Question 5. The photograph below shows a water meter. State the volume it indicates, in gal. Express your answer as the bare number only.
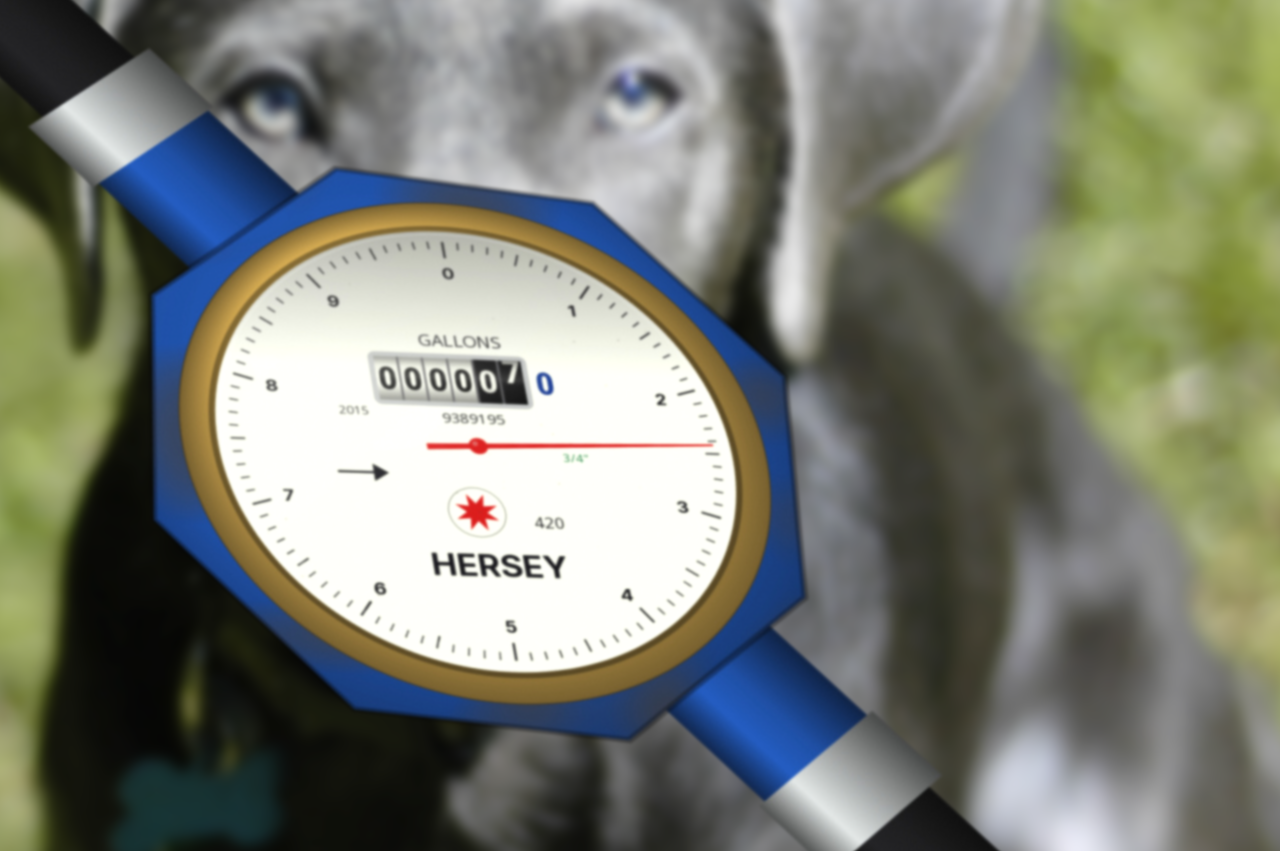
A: 72.4
